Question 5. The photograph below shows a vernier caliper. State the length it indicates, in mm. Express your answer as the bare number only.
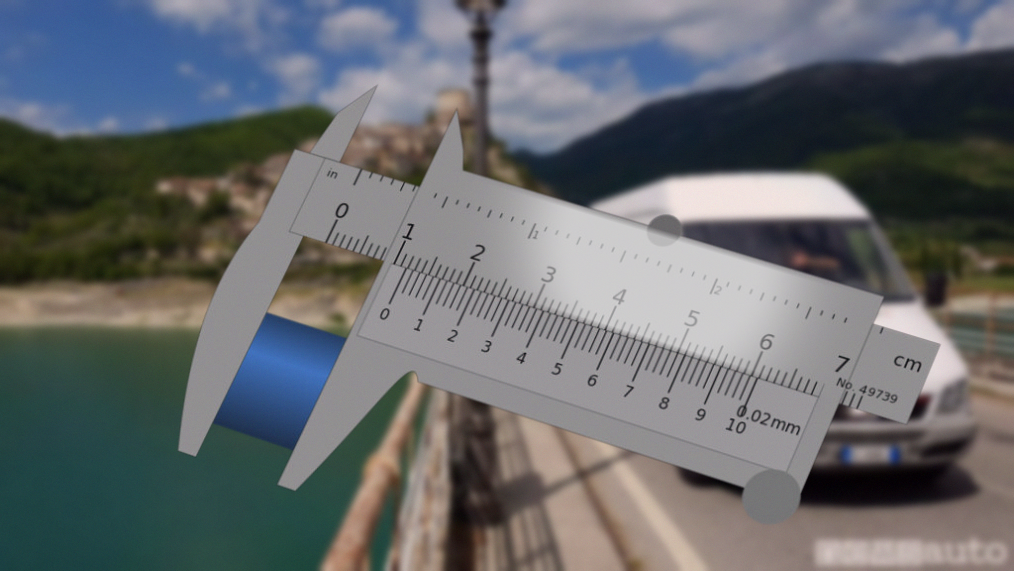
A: 11.8
